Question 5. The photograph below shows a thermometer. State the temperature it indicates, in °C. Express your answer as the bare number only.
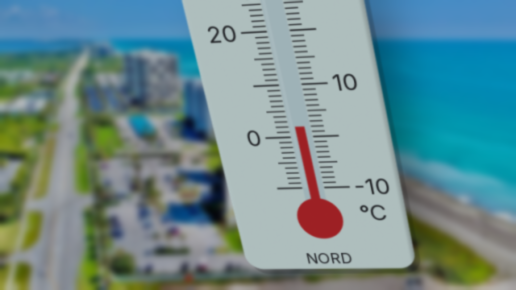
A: 2
